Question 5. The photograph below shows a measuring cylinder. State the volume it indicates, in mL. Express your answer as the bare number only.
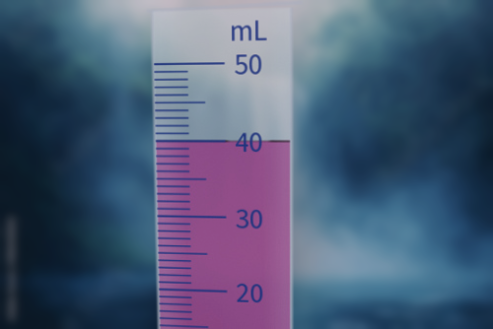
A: 40
